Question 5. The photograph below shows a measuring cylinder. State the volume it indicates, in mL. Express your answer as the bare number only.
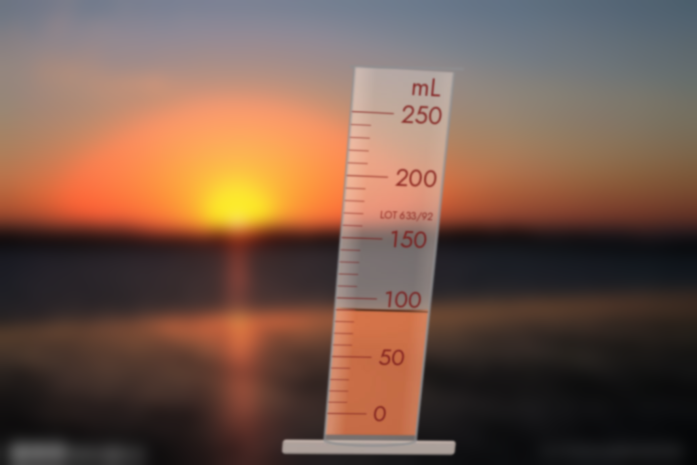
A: 90
